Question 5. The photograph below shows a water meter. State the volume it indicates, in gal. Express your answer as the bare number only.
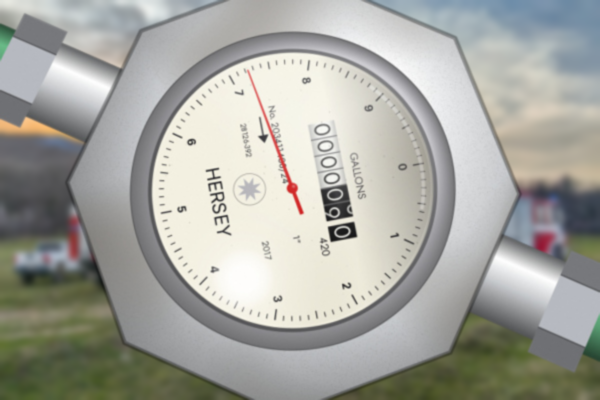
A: 87.2
